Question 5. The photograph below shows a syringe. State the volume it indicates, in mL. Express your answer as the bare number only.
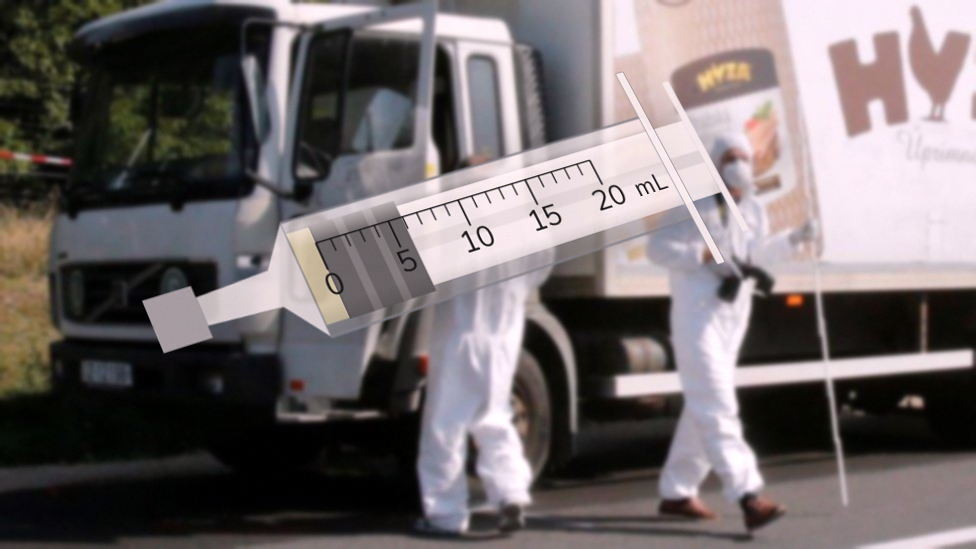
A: 0
